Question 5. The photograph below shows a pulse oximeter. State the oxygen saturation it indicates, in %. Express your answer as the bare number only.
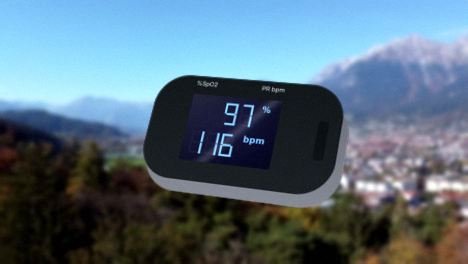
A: 97
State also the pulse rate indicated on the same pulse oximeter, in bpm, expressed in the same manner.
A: 116
